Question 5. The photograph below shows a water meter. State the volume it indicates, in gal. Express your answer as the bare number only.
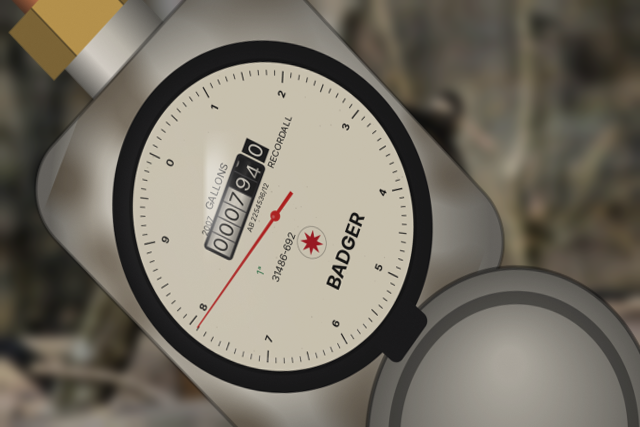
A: 7937.9
